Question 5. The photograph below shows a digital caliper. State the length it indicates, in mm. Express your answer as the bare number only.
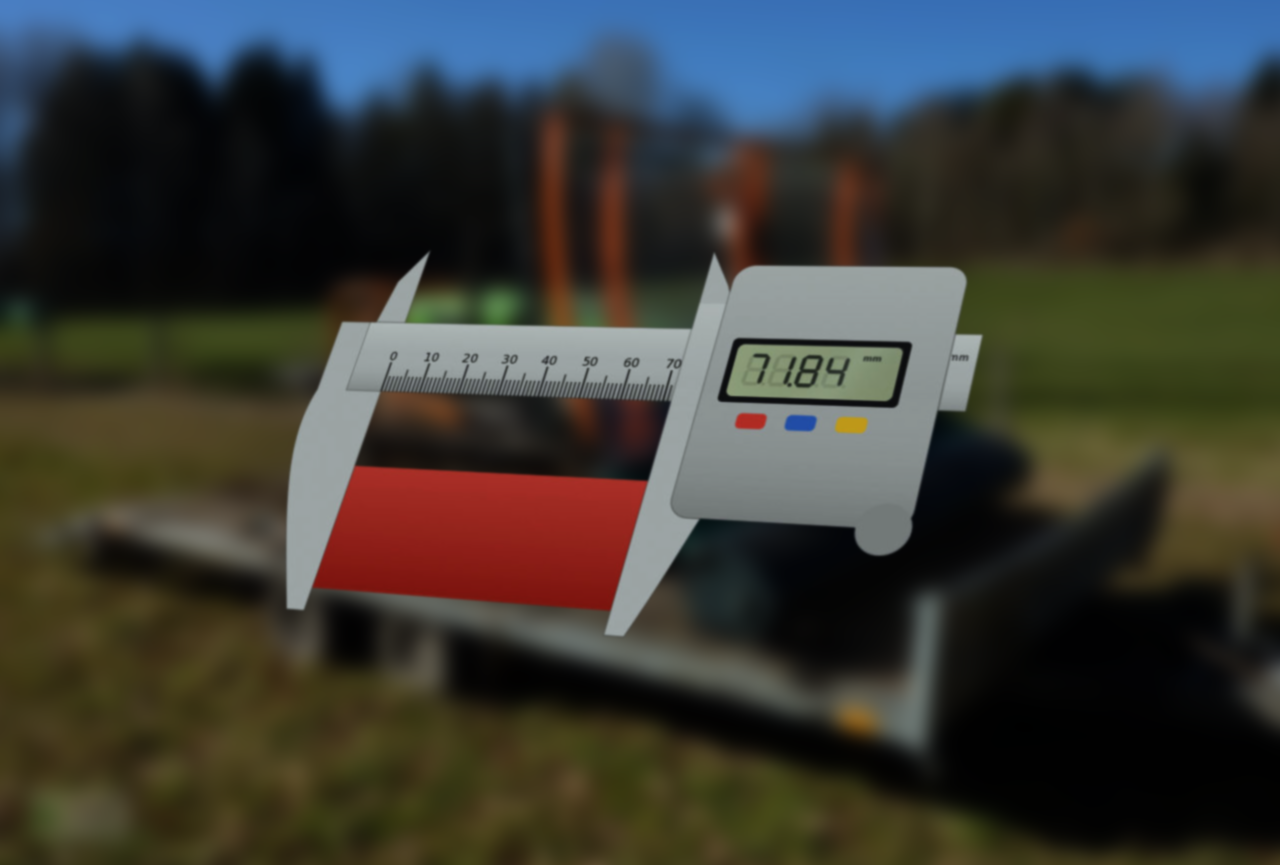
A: 71.84
